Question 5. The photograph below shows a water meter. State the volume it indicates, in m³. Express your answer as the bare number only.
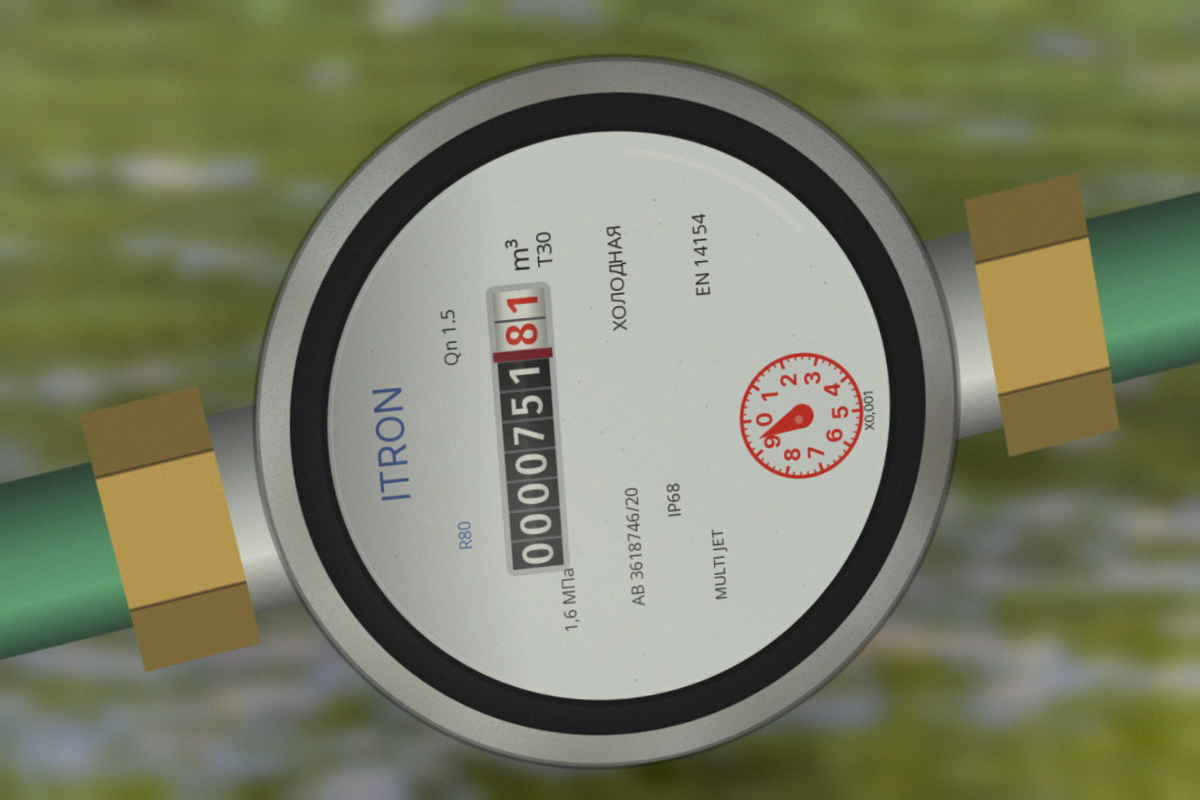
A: 751.809
